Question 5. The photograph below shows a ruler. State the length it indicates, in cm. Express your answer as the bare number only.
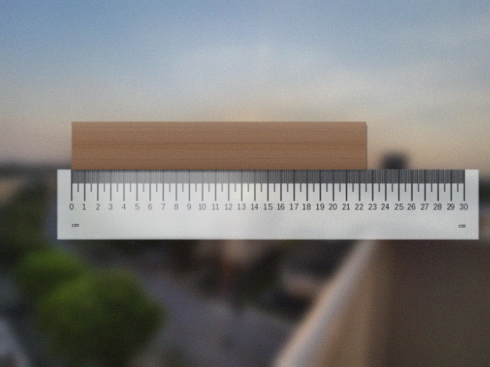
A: 22.5
